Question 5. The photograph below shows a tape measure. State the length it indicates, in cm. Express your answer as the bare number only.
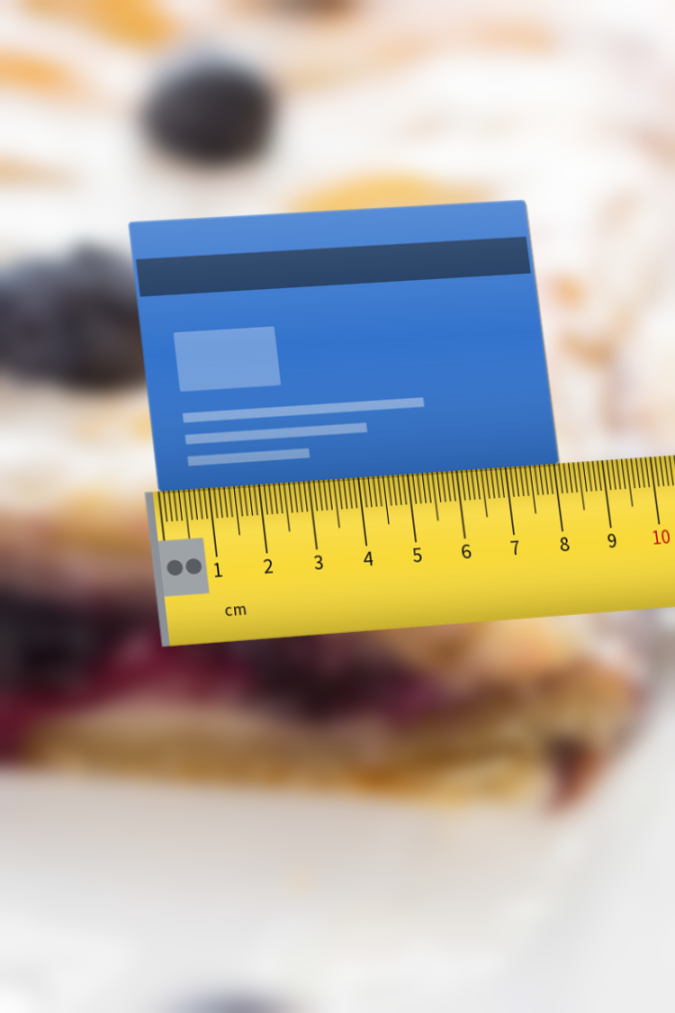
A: 8.1
